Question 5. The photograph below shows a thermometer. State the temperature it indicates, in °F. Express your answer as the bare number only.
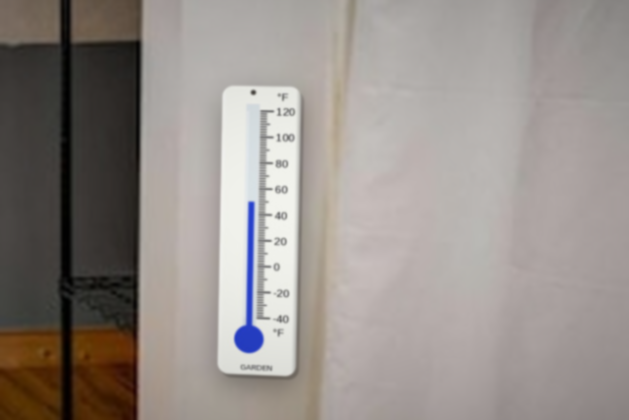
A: 50
